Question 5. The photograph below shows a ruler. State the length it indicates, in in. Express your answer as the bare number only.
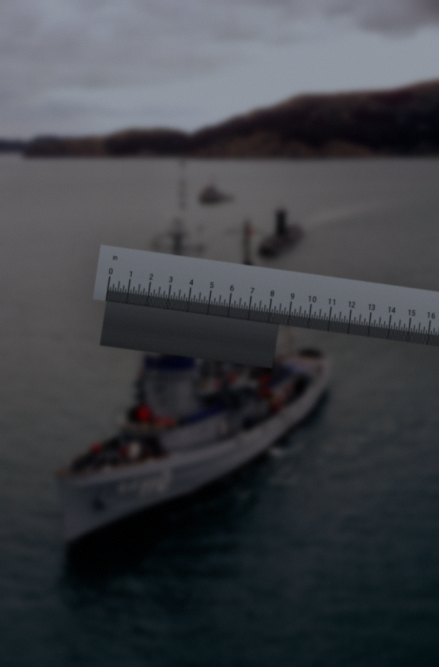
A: 8.5
